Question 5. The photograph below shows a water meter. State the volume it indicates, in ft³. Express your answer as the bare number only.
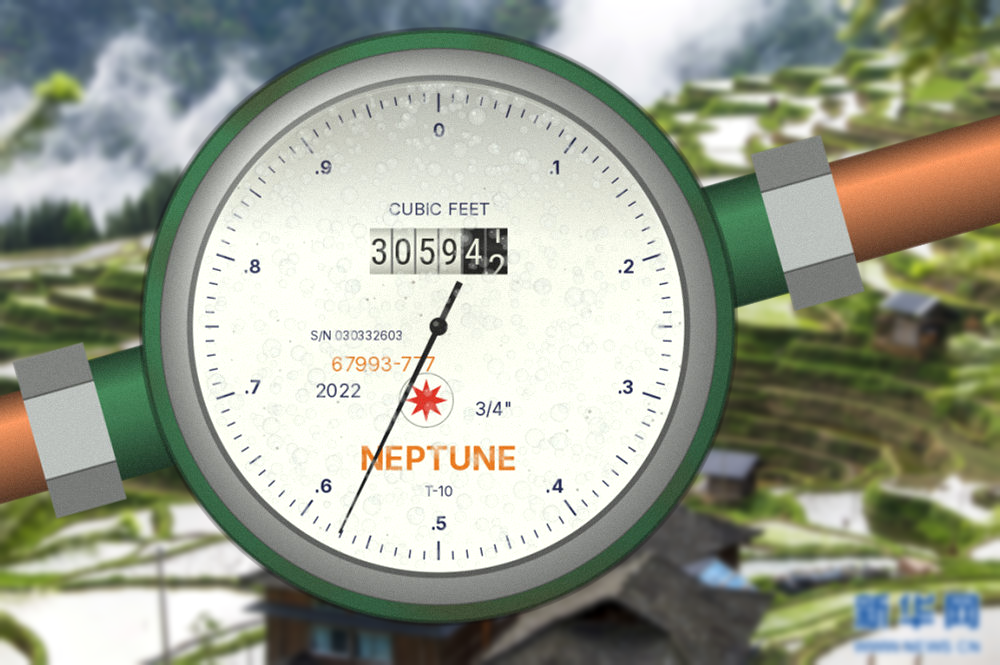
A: 305941.57
